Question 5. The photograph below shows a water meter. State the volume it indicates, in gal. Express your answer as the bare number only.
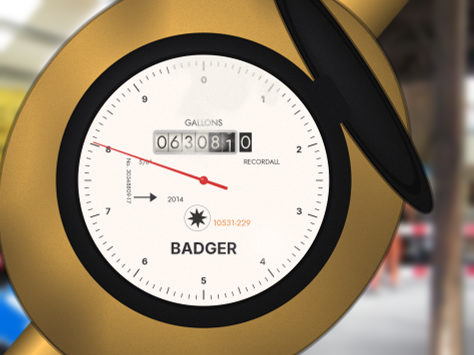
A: 630808.0
